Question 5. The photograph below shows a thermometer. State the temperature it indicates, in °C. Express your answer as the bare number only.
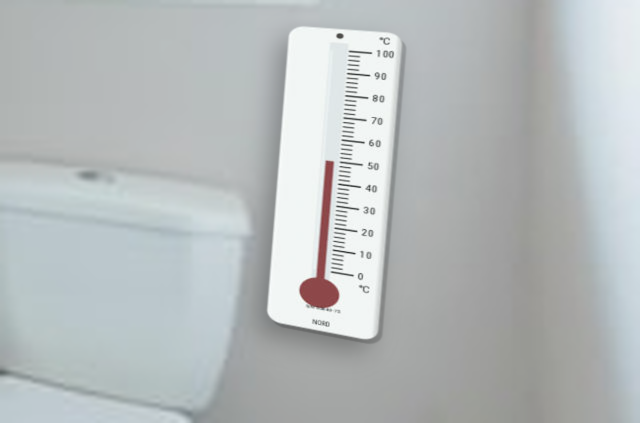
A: 50
